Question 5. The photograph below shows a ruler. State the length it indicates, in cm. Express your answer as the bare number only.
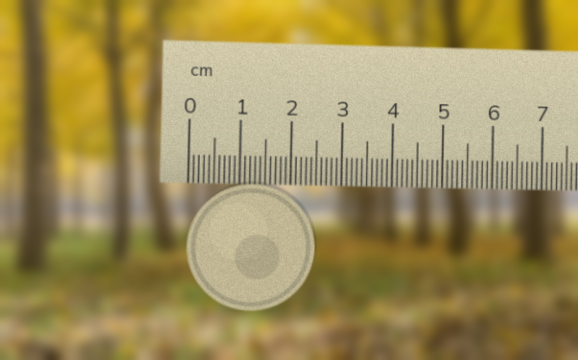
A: 2.5
